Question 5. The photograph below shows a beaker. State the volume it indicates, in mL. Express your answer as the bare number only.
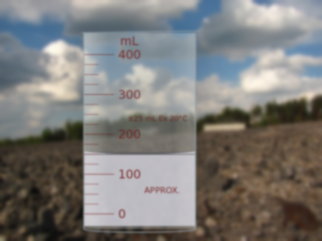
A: 150
